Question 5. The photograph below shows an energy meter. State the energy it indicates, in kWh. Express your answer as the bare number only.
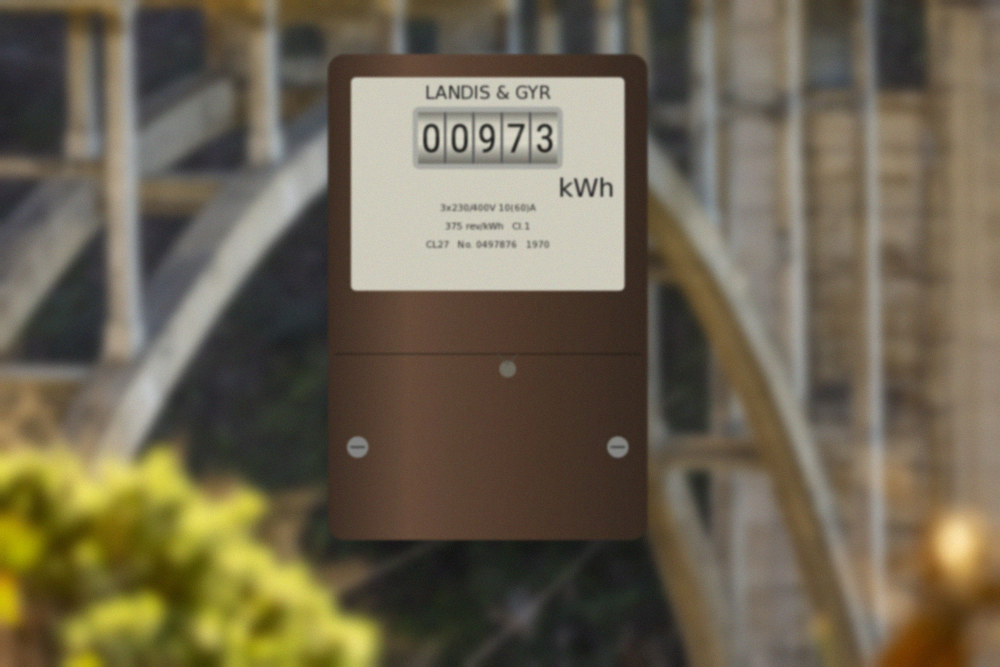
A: 973
